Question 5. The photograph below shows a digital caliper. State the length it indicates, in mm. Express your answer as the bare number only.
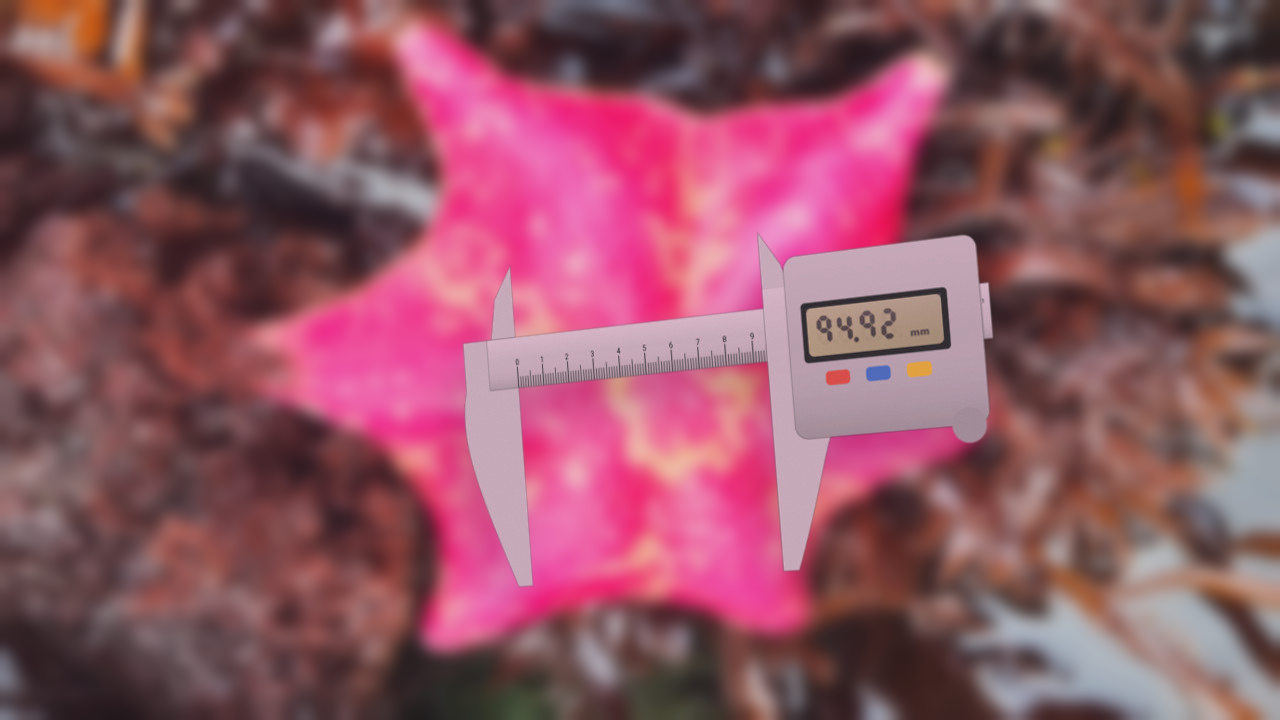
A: 94.92
